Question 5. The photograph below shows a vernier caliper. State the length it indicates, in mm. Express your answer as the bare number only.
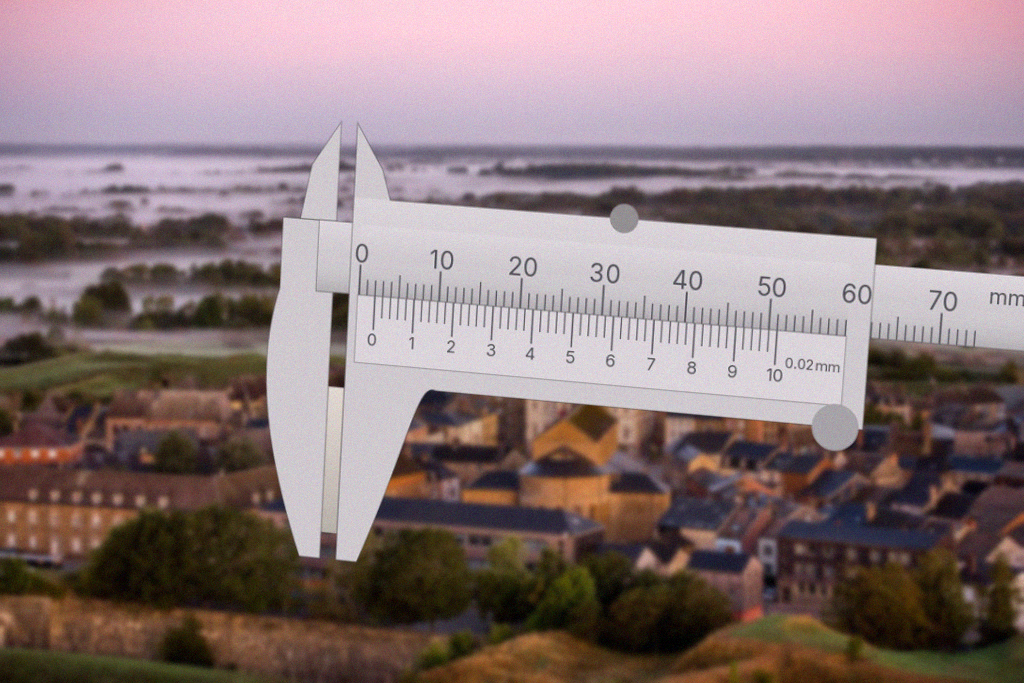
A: 2.0
